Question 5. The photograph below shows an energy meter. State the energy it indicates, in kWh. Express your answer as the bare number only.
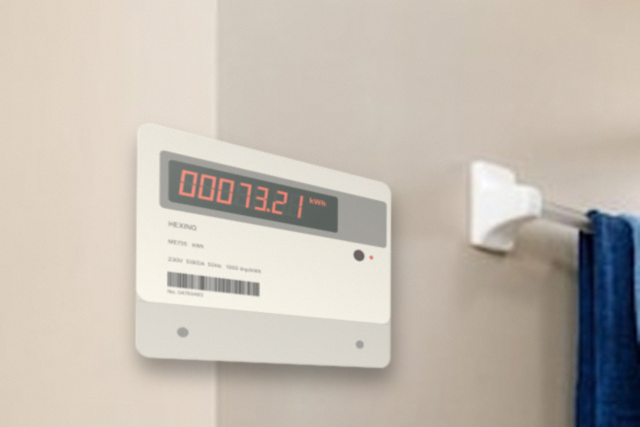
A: 73.21
